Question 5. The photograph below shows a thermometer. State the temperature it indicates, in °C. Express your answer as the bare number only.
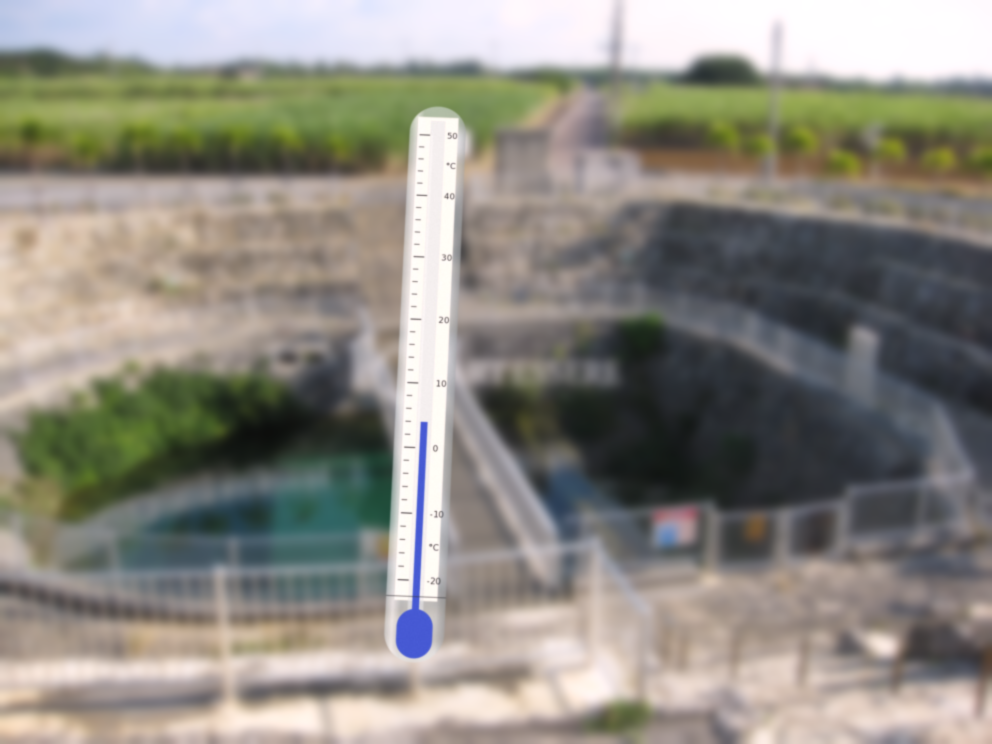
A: 4
